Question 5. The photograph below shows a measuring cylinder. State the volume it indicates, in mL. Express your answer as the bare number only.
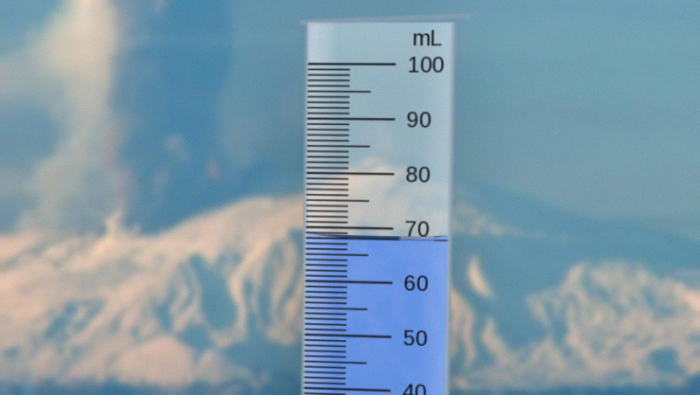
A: 68
